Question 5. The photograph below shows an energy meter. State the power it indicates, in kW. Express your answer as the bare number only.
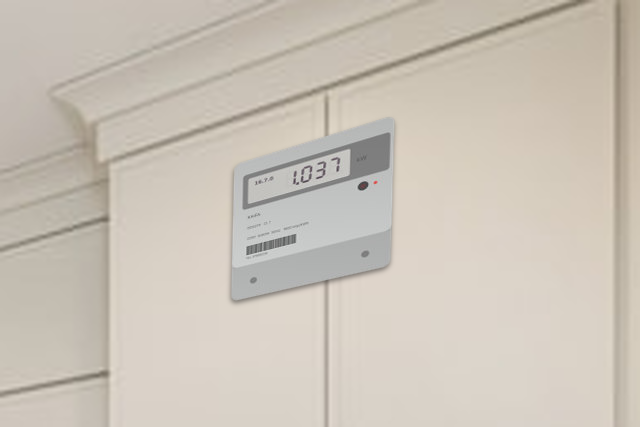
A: 1.037
